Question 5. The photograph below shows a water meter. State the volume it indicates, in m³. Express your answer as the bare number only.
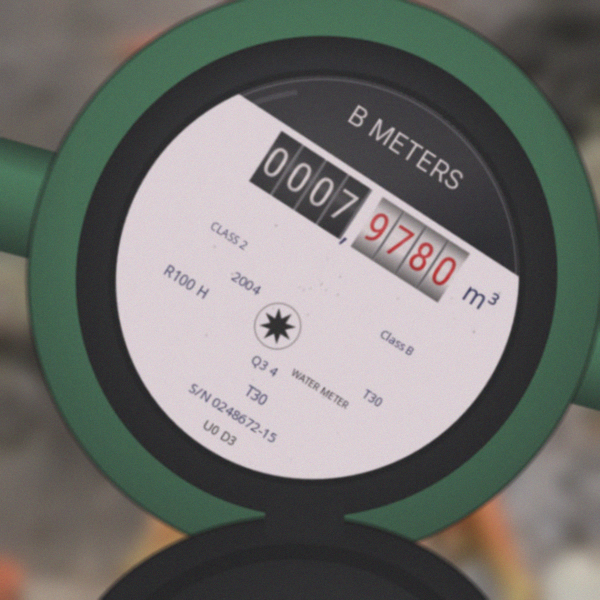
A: 7.9780
